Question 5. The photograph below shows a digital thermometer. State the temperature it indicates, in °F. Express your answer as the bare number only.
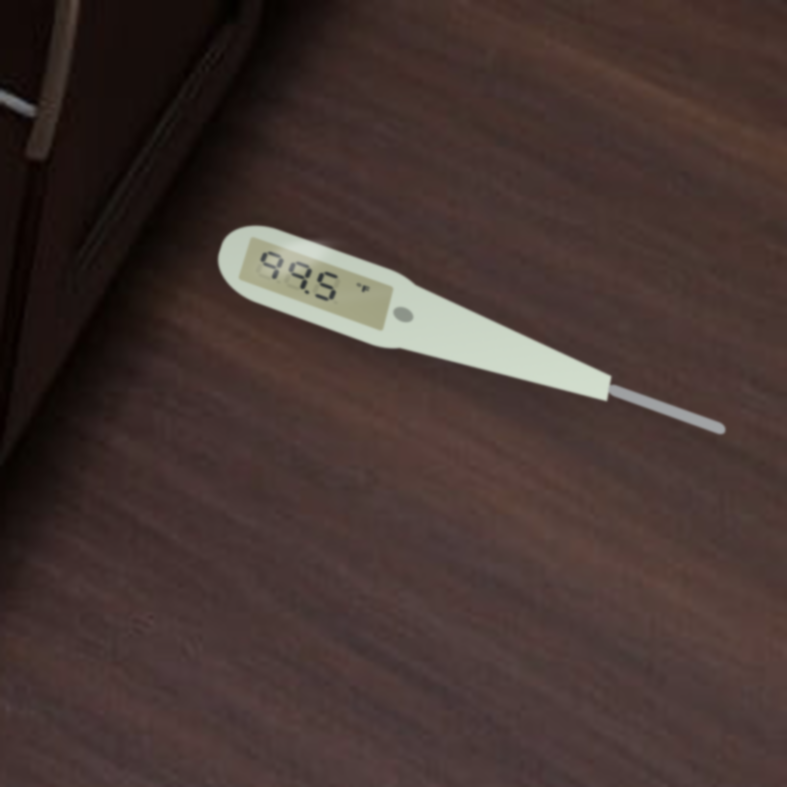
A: 99.5
